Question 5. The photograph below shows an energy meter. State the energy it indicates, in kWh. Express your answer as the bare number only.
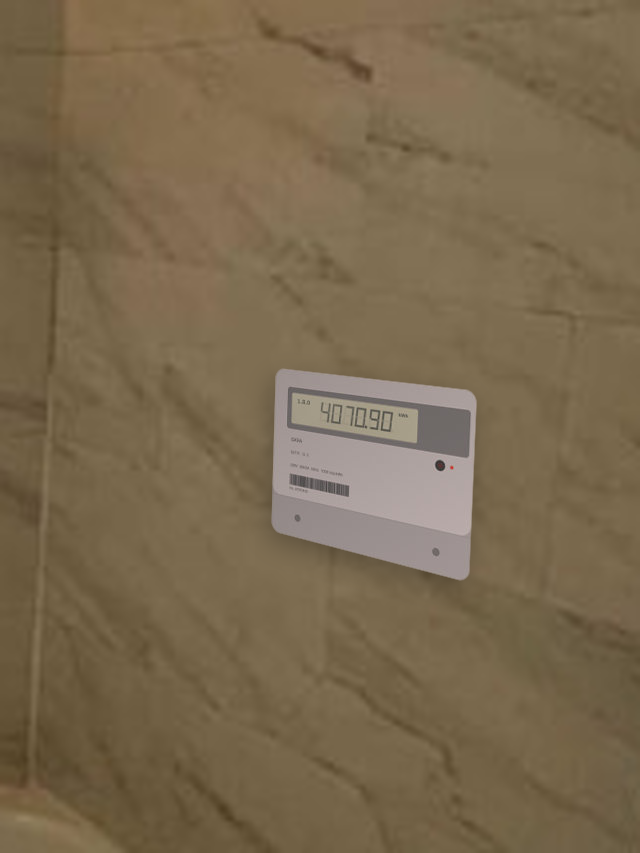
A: 4070.90
